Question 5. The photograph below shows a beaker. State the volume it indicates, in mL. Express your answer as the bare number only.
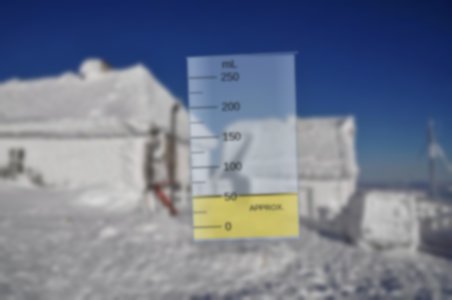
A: 50
